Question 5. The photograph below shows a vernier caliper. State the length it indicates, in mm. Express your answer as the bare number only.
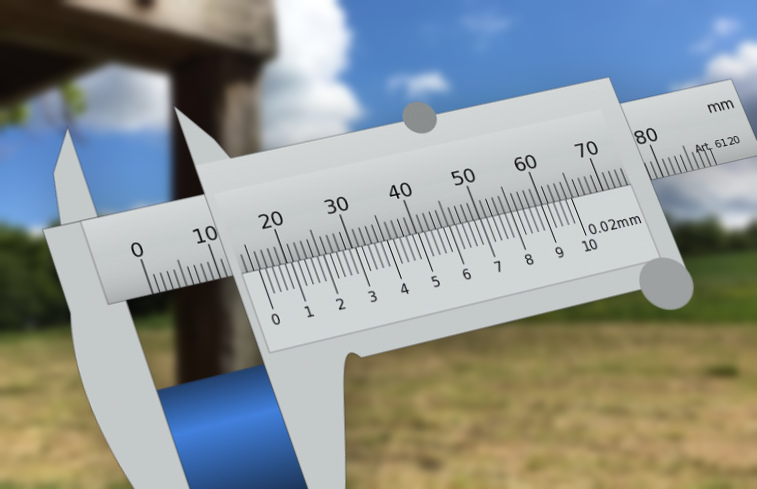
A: 15.8
